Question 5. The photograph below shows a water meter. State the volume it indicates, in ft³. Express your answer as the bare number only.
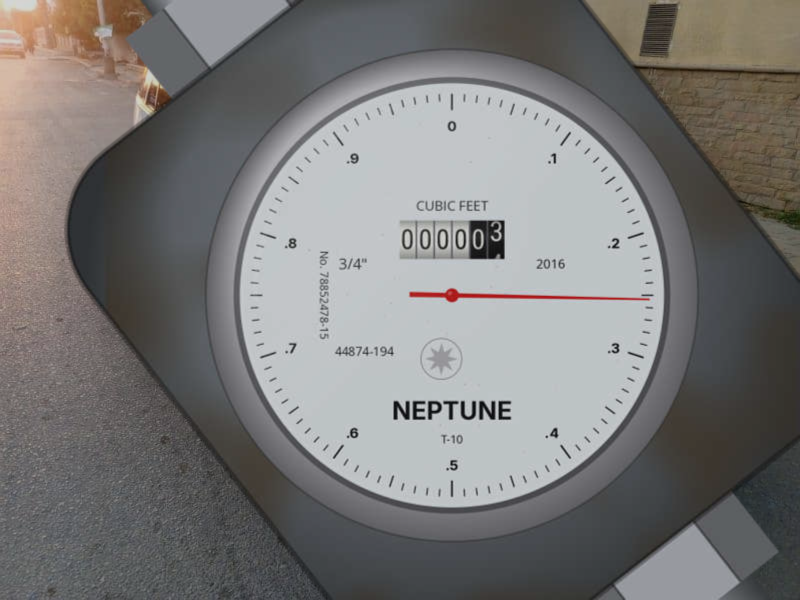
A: 3.25
